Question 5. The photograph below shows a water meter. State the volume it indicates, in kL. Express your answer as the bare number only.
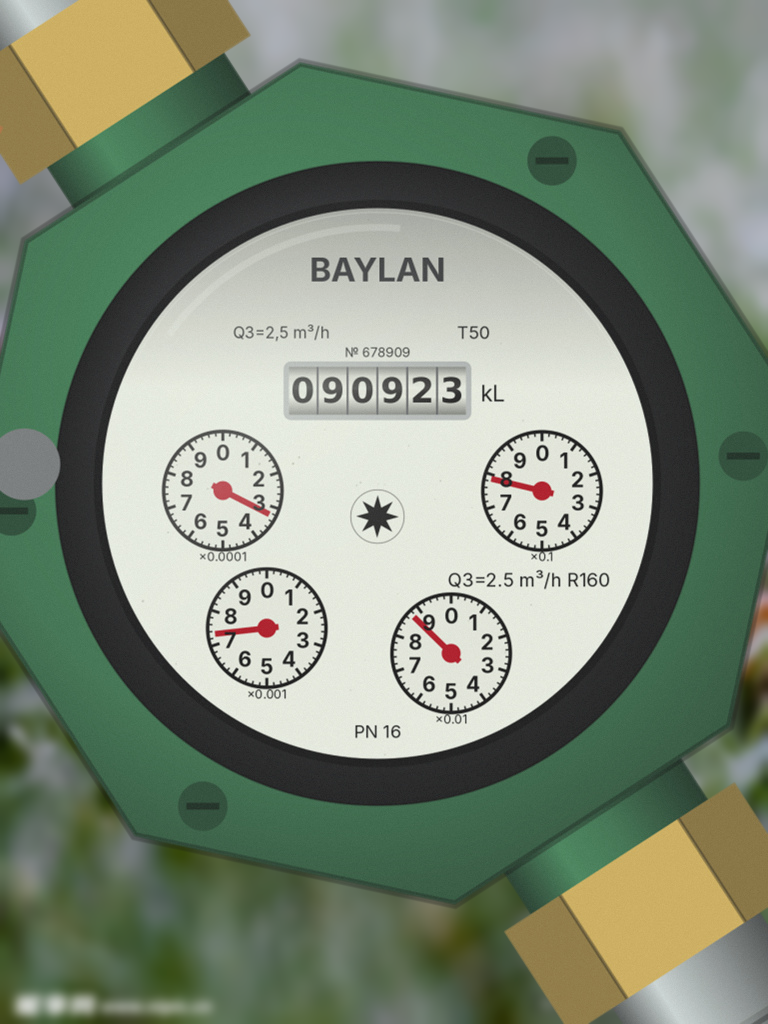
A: 90923.7873
